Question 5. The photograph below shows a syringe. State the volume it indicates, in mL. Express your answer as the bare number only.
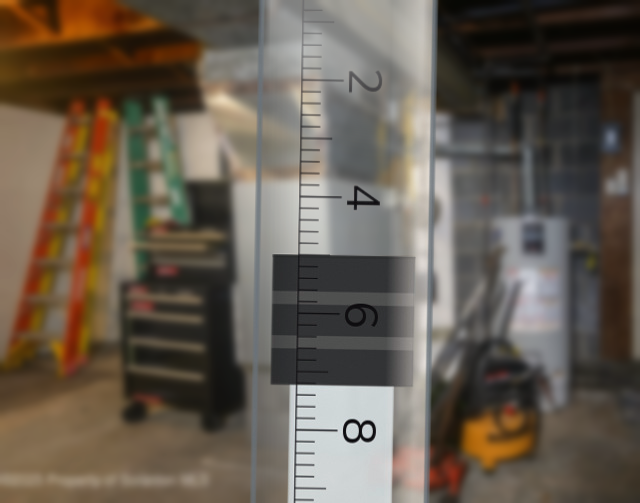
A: 5
